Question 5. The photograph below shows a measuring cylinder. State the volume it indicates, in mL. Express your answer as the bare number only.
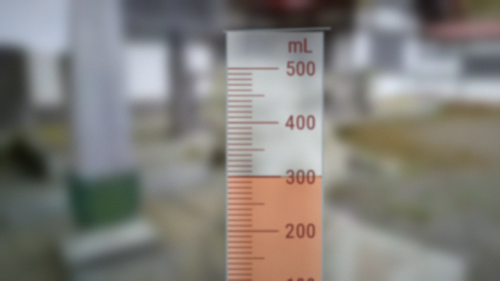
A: 300
